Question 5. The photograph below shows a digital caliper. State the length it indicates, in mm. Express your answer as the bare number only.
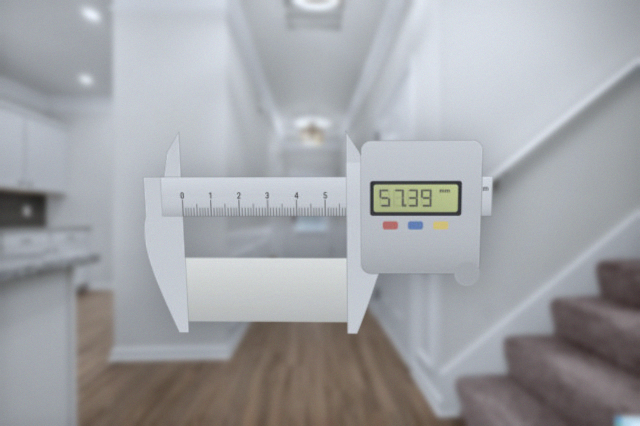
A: 57.39
